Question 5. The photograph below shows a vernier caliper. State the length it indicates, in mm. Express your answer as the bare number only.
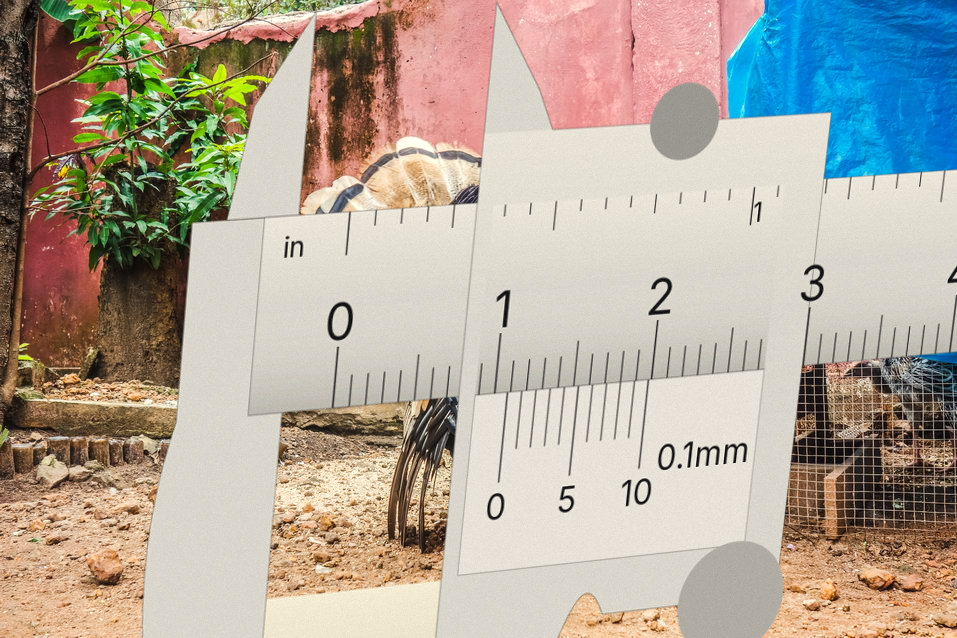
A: 10.8
